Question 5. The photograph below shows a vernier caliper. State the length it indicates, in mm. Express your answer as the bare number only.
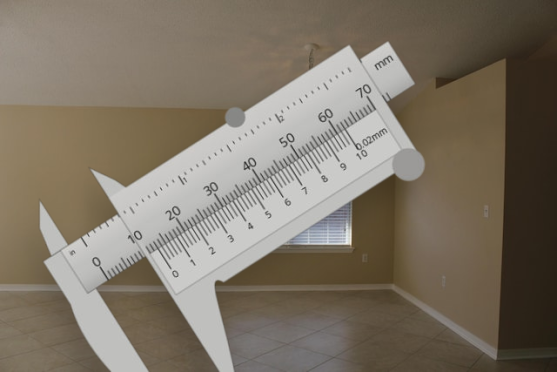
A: 13.0
